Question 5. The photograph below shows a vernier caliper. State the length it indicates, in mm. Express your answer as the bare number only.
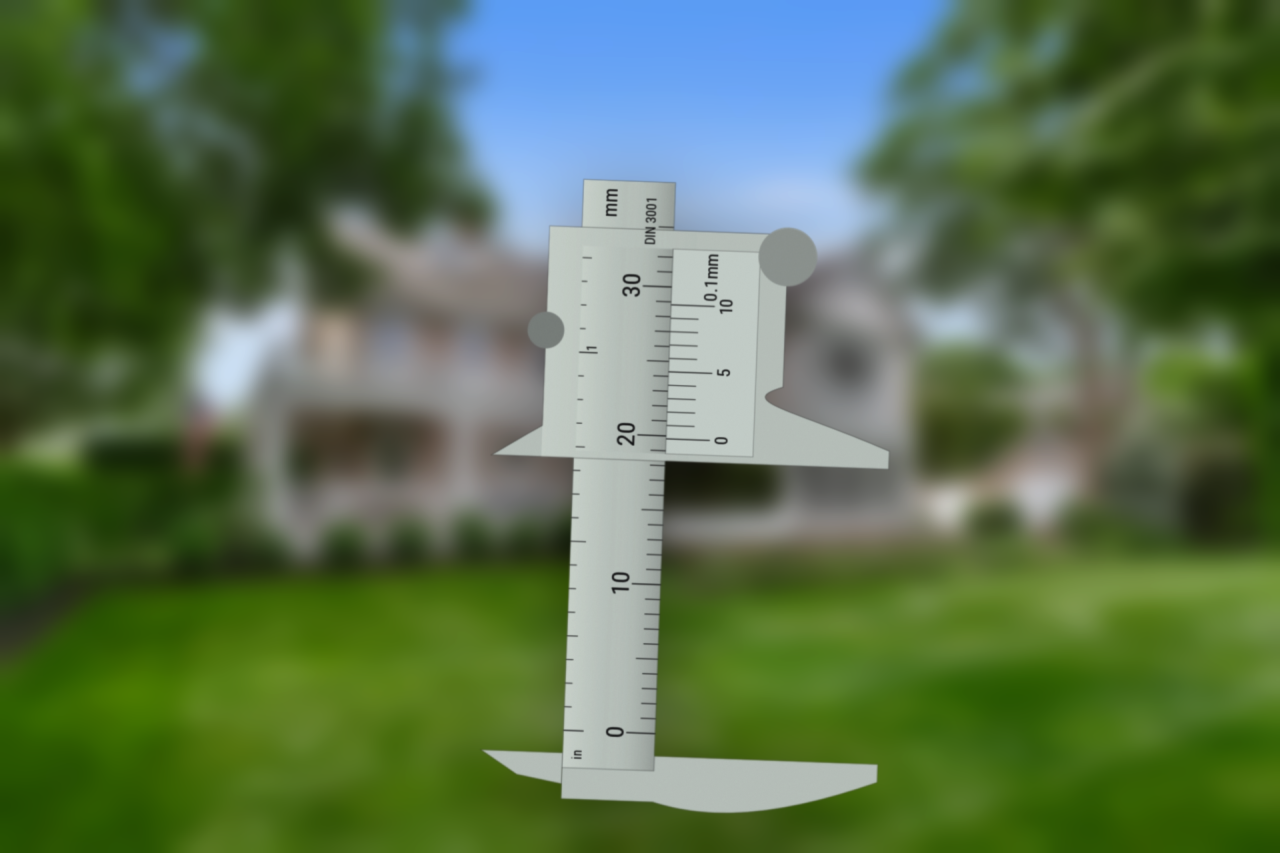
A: 19.8
